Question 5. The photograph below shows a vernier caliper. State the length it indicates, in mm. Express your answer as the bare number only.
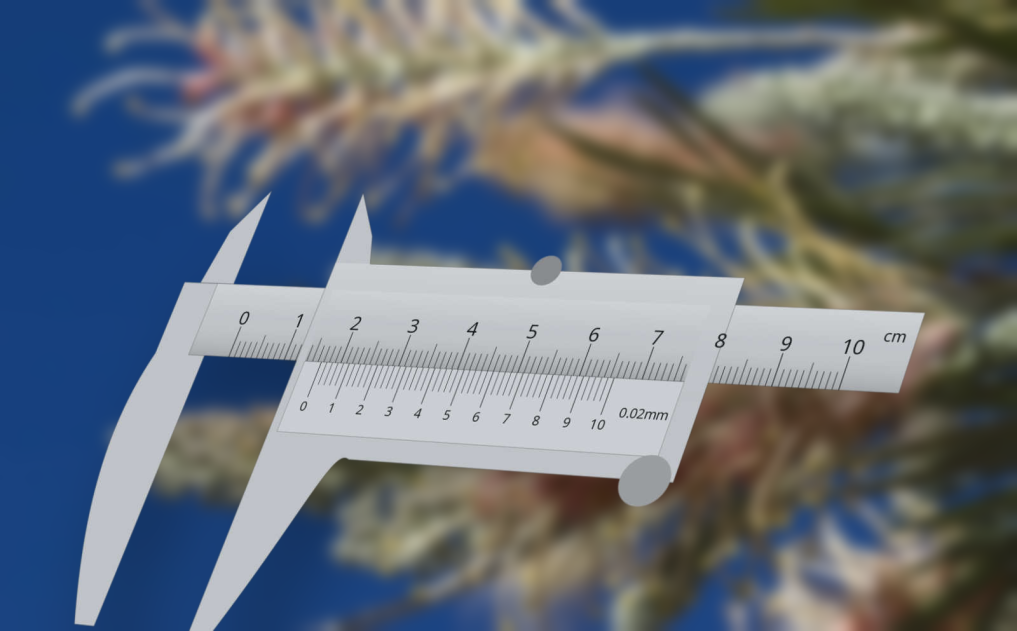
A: 16.6
